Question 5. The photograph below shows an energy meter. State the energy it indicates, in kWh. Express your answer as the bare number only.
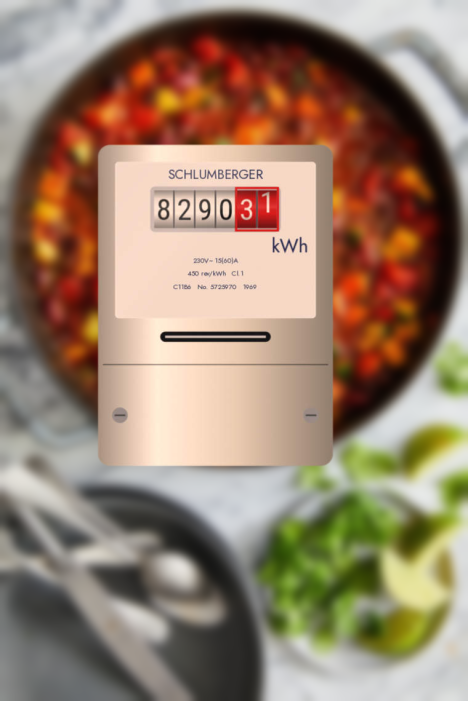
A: 8290.31
